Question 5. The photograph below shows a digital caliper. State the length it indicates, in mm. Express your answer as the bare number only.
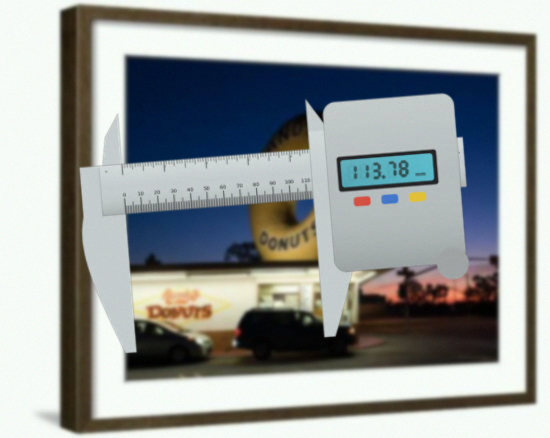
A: 113.78
